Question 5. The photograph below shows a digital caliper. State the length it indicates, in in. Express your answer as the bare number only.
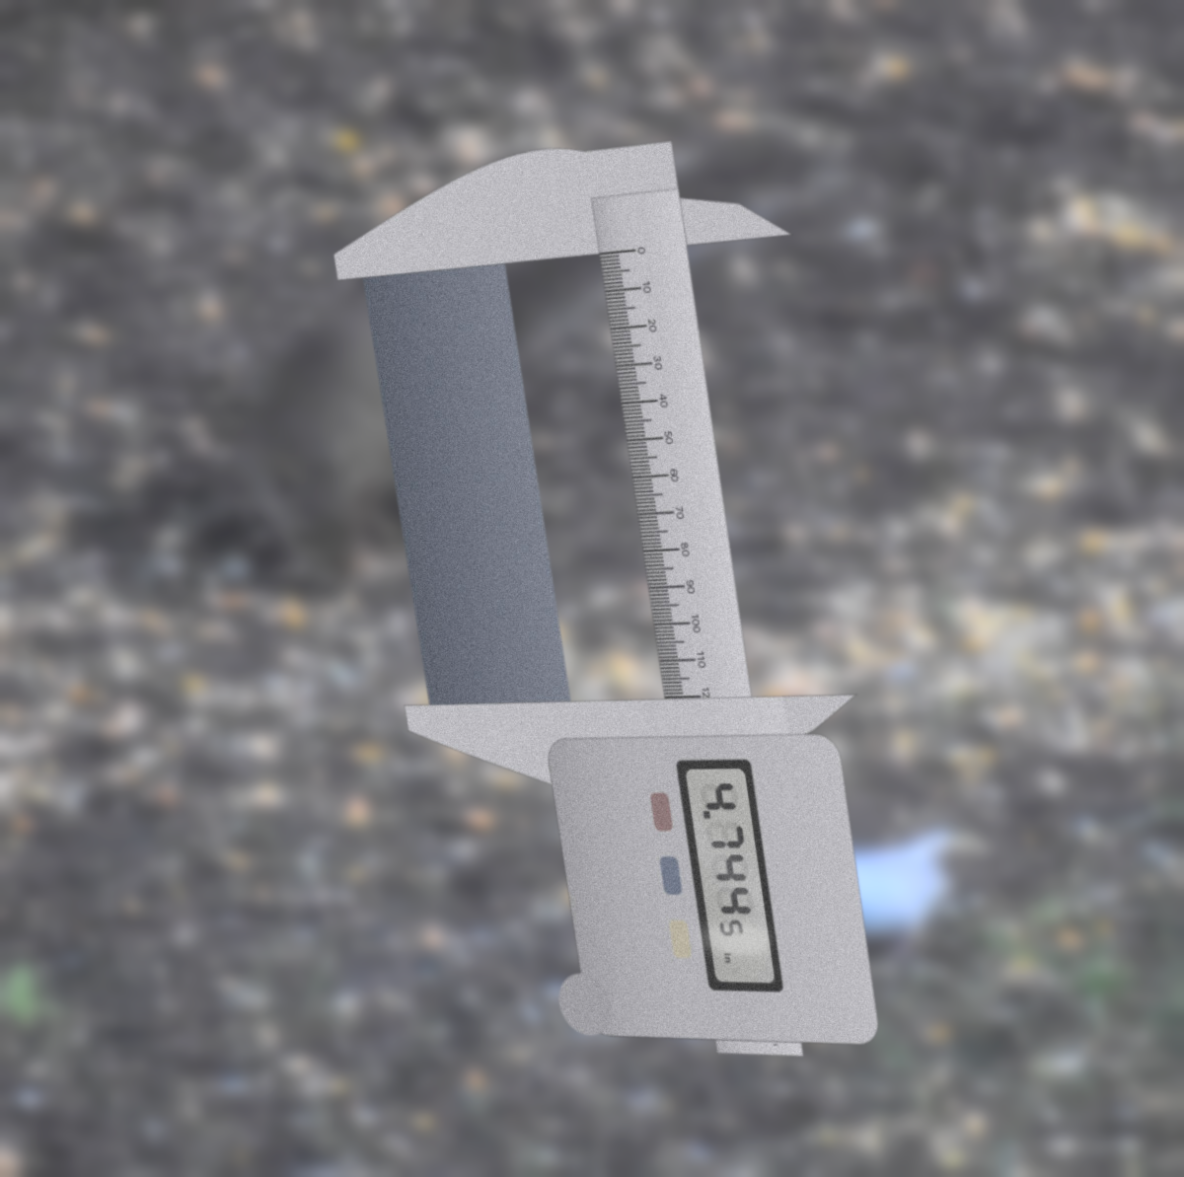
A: 4.7445
